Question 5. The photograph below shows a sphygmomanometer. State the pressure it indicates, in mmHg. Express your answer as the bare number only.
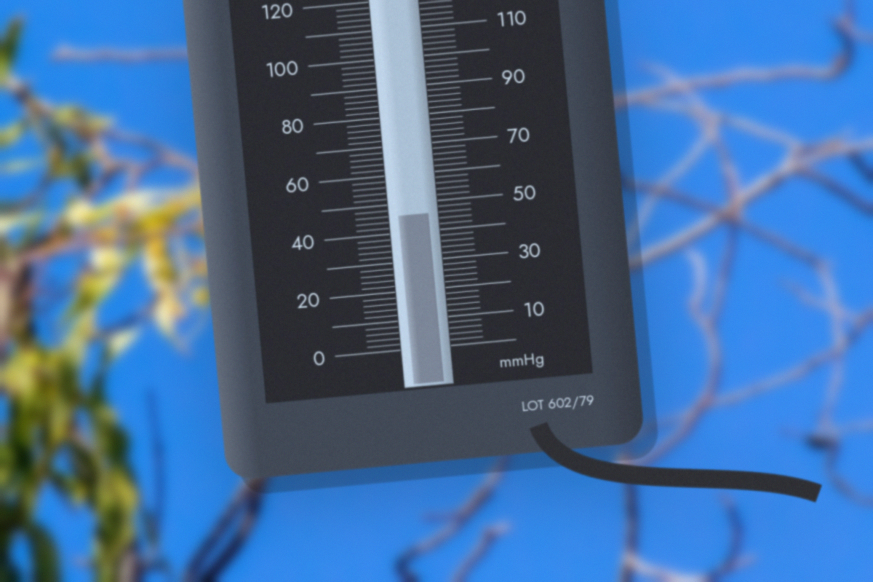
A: 46
